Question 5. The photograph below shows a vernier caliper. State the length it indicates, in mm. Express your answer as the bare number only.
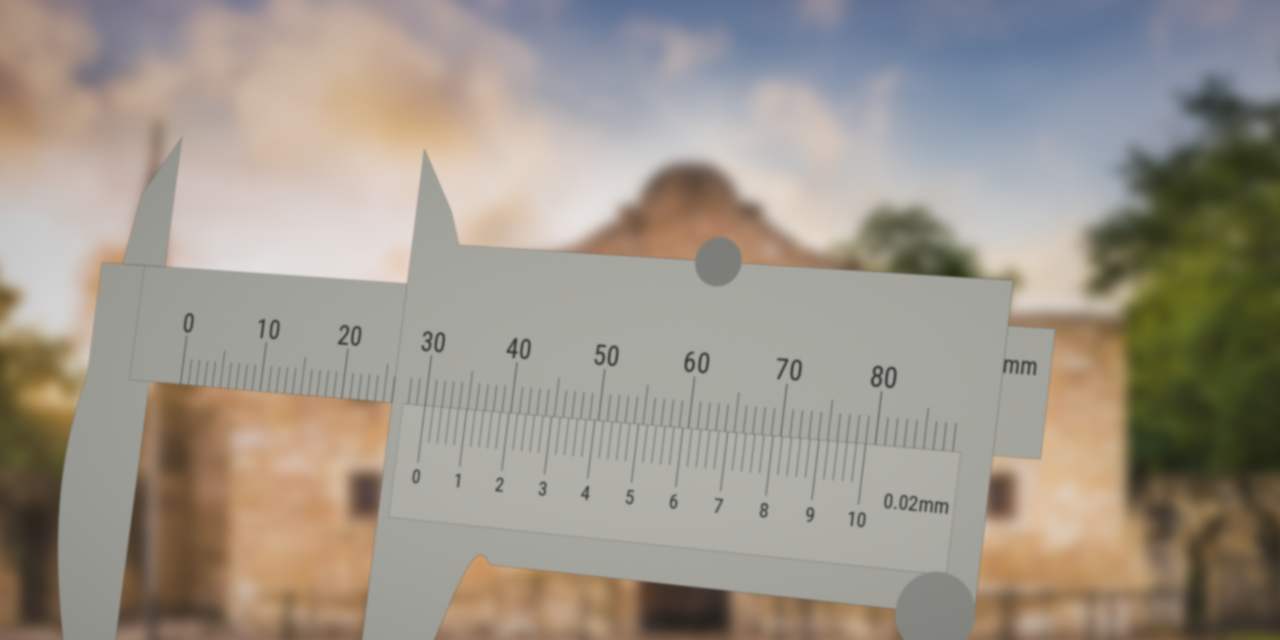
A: 30.0
